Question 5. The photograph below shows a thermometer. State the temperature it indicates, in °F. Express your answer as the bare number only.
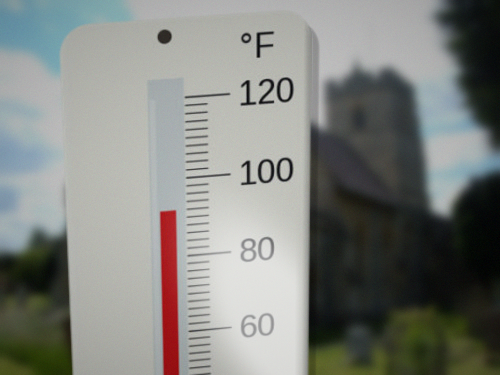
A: 92
